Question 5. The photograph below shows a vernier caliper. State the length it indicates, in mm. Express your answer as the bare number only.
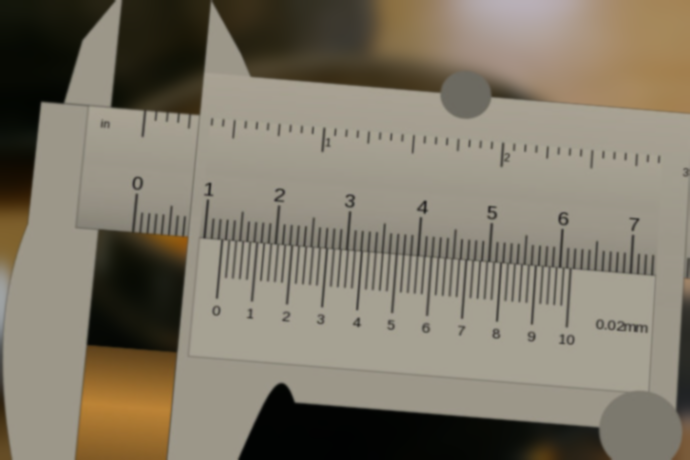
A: 12.5
